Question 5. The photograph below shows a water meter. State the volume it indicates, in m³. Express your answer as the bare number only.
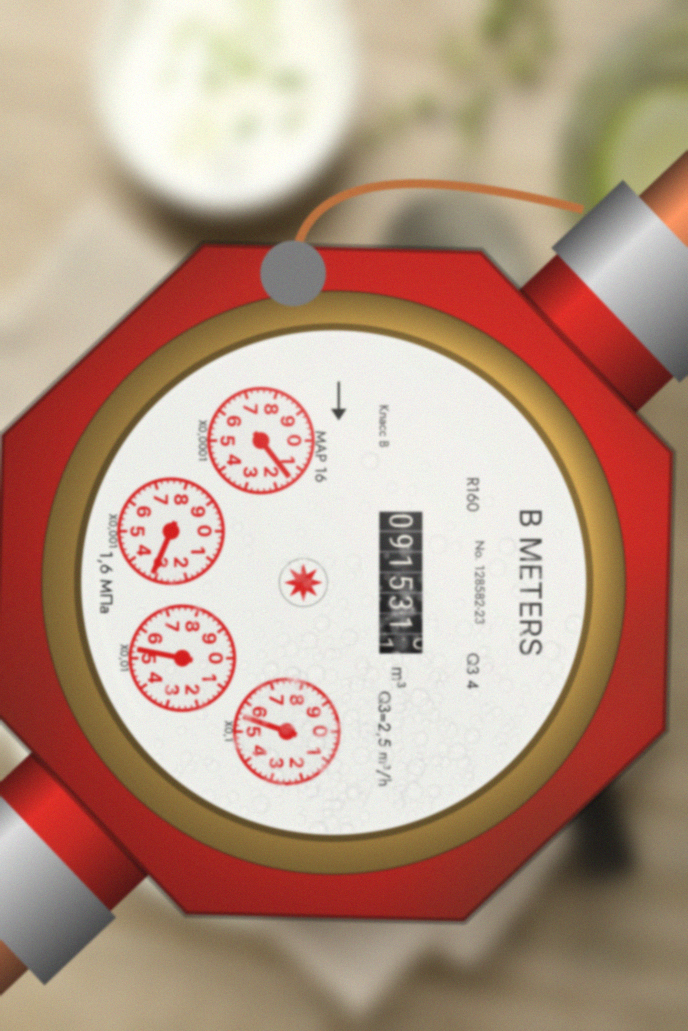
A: 915310.5531
